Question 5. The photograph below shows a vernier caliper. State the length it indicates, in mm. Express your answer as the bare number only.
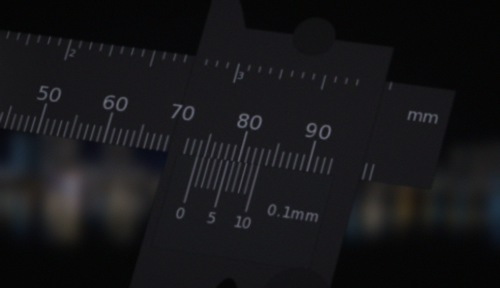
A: 74.0
